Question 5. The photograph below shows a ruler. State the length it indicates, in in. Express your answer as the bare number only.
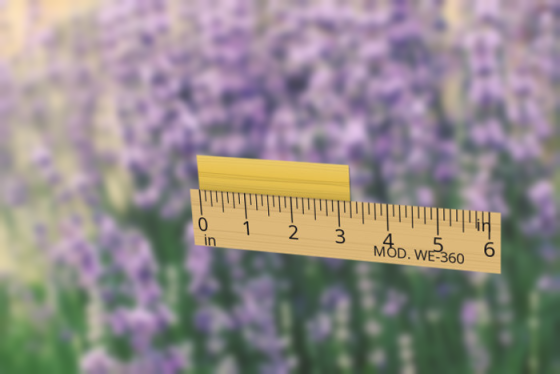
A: 3.25
